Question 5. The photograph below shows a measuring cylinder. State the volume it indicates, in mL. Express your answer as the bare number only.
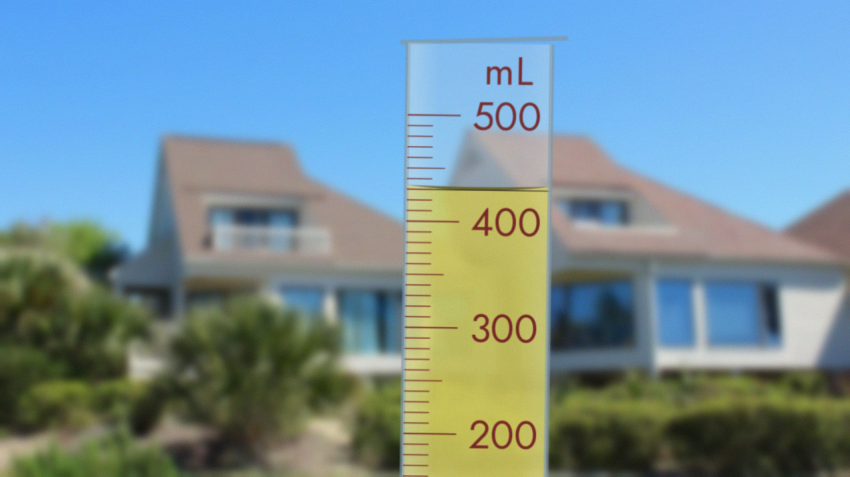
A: 430
